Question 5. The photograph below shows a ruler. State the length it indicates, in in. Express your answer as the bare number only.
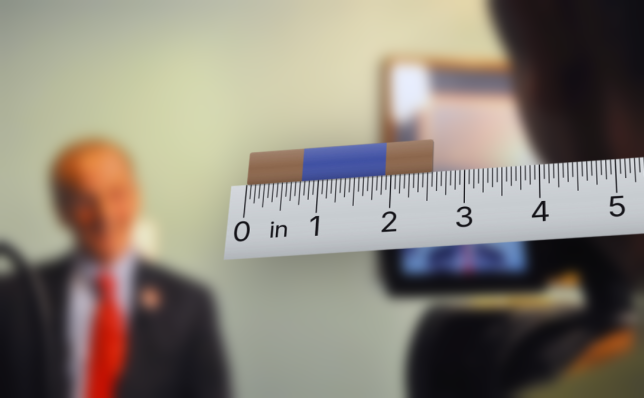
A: 2.5625
